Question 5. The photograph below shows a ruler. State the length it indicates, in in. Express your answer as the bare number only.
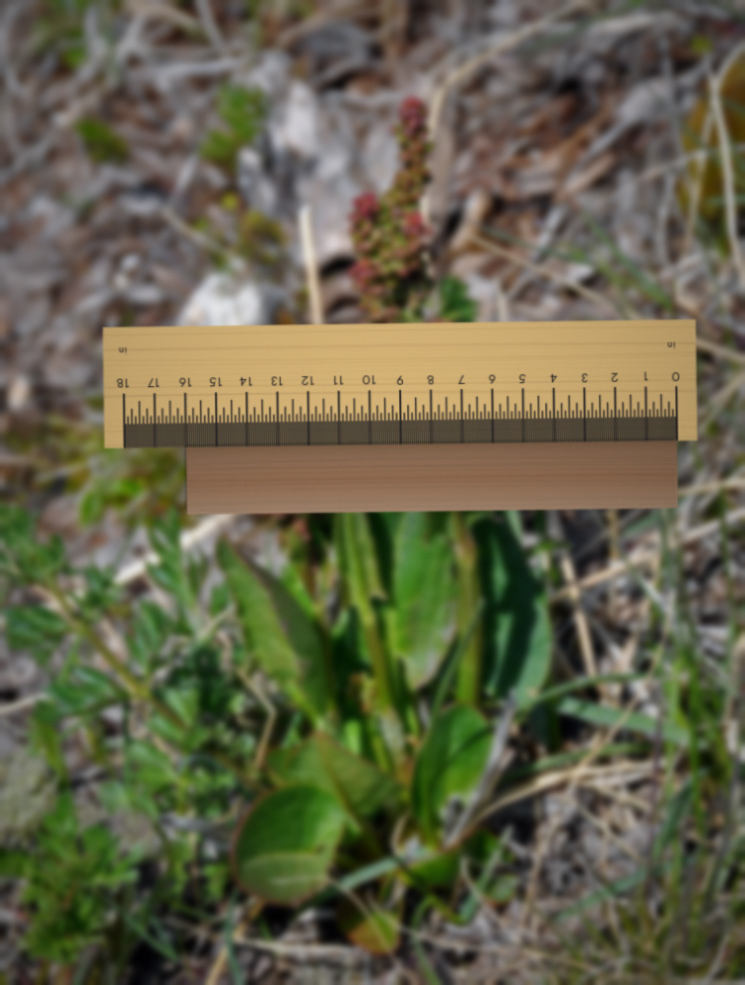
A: 16
